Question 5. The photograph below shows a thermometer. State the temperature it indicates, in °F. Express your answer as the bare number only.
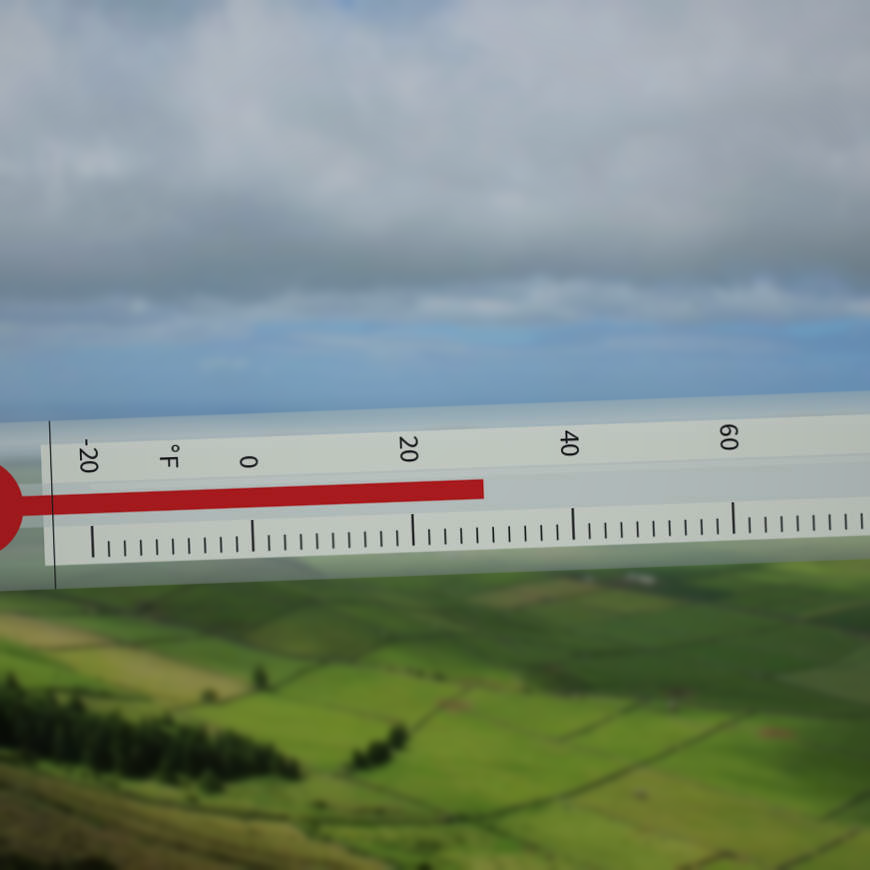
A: 29
